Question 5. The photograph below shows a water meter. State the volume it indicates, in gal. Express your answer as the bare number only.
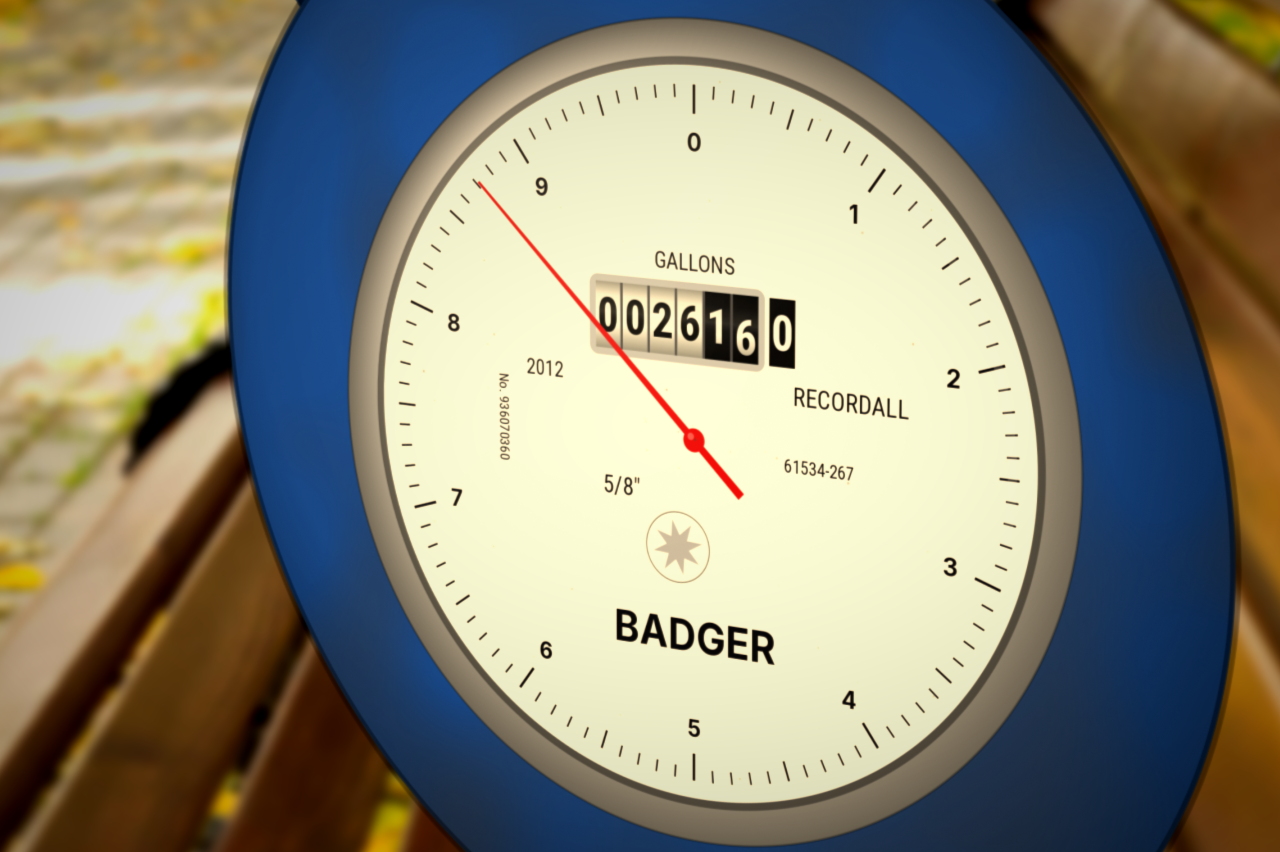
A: 26158.7
